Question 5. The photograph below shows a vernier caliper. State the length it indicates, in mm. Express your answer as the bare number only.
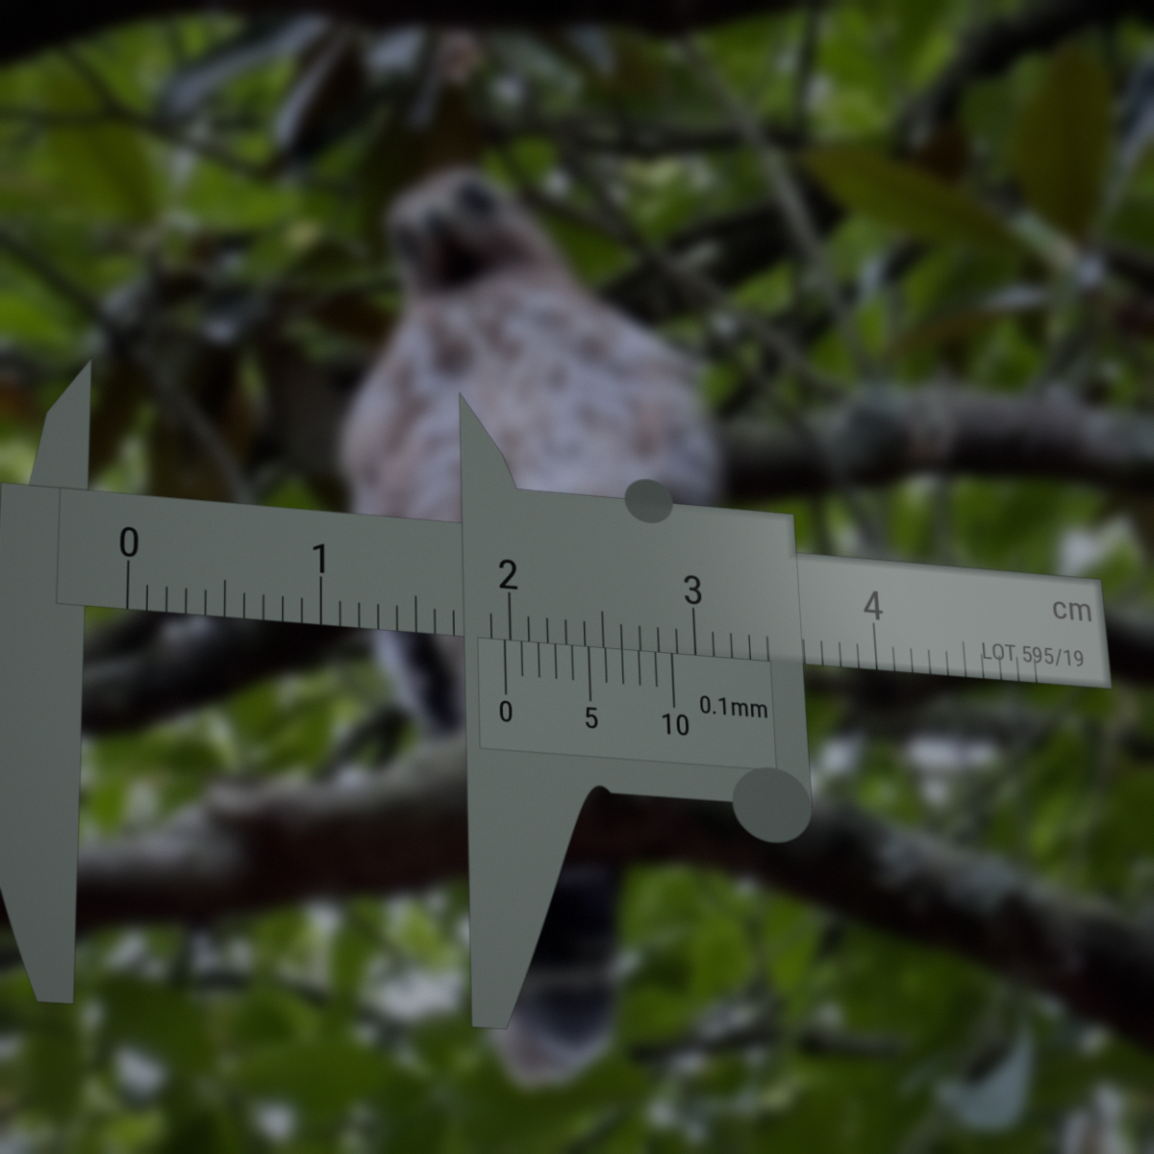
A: 19.7
